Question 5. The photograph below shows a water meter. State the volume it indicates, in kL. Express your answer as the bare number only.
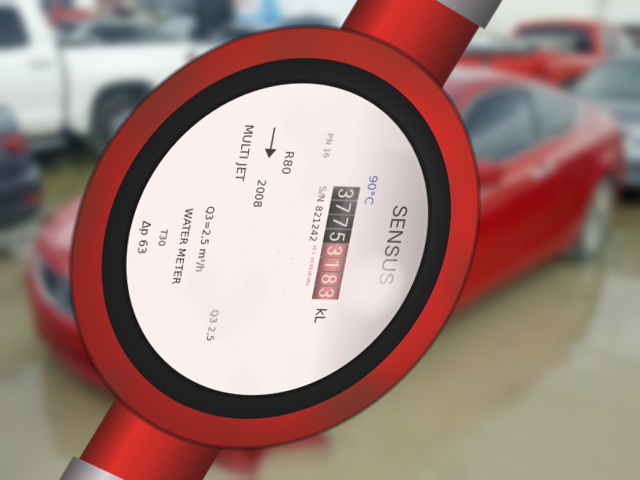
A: 3775.3183
